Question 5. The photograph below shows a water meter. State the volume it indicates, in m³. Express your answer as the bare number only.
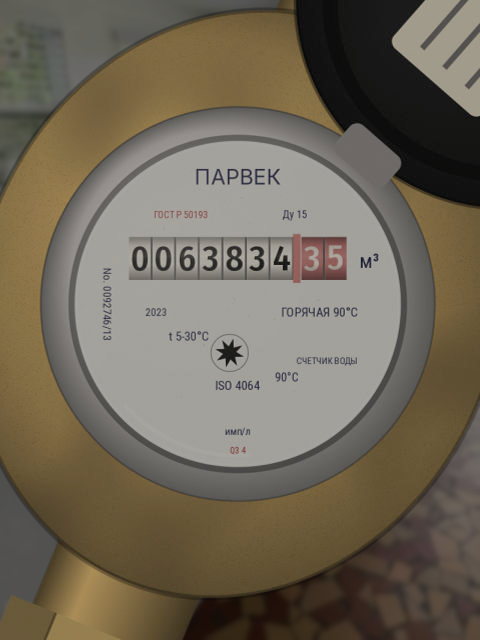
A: 63834.35
